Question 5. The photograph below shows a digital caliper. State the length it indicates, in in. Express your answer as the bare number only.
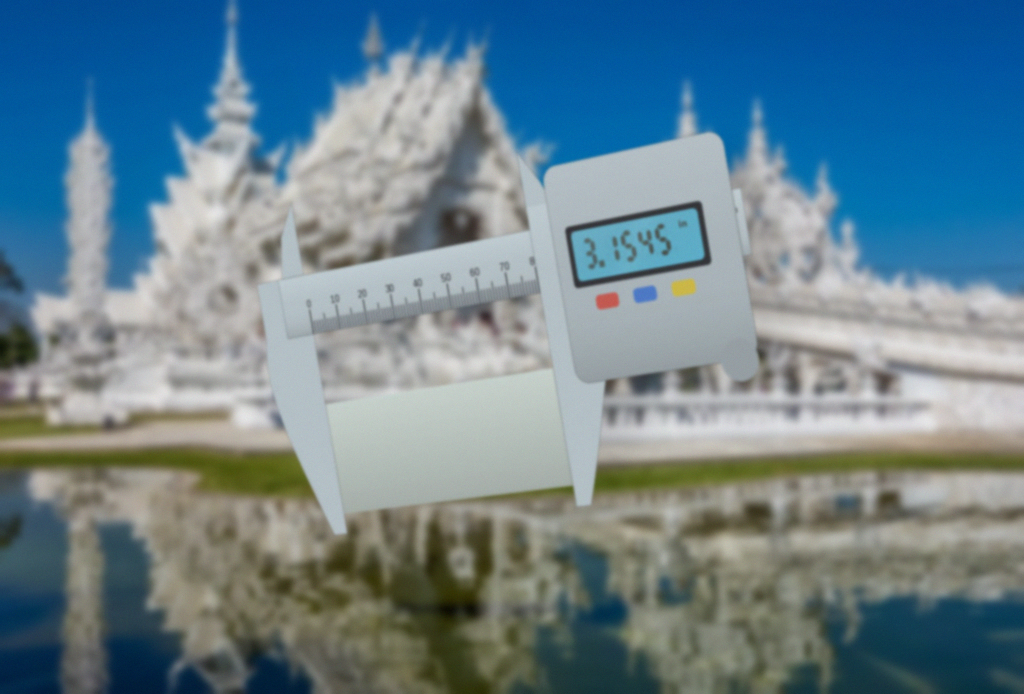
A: 3.1545
